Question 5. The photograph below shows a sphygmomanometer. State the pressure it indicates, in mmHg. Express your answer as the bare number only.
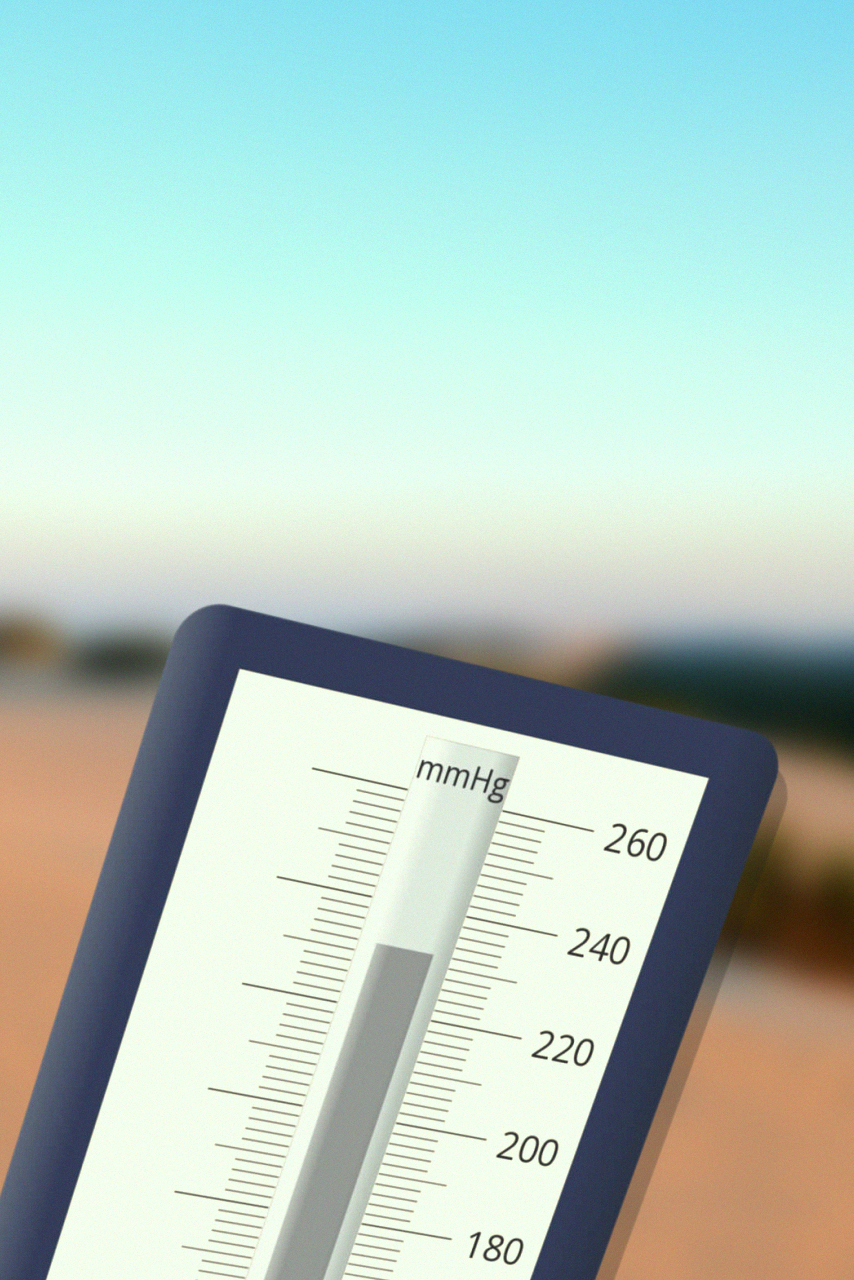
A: 232
